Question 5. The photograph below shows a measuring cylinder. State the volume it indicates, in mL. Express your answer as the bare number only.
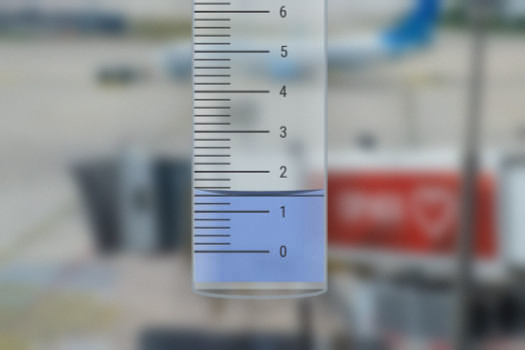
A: 1.4
